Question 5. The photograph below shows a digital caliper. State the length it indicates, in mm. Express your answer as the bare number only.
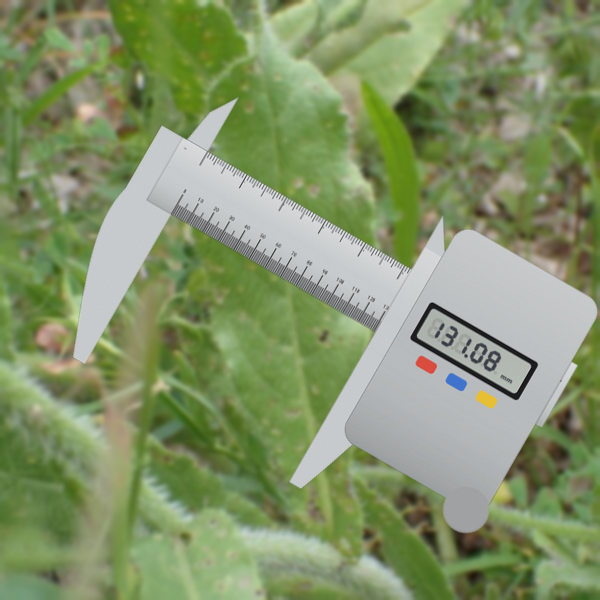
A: 131.08
